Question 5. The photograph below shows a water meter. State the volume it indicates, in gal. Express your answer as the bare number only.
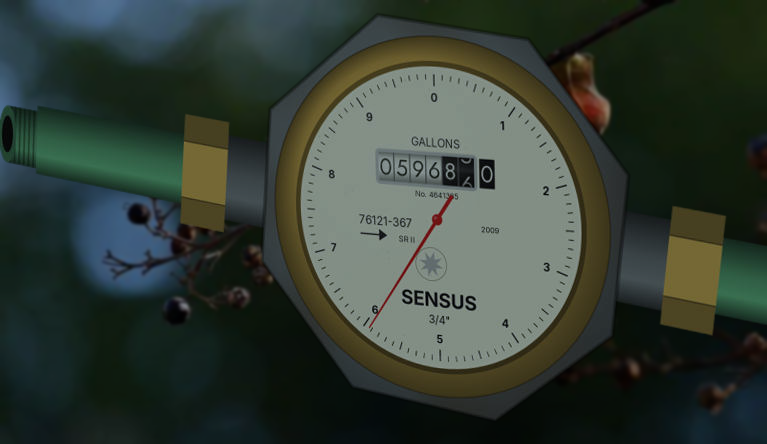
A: 596855.9
